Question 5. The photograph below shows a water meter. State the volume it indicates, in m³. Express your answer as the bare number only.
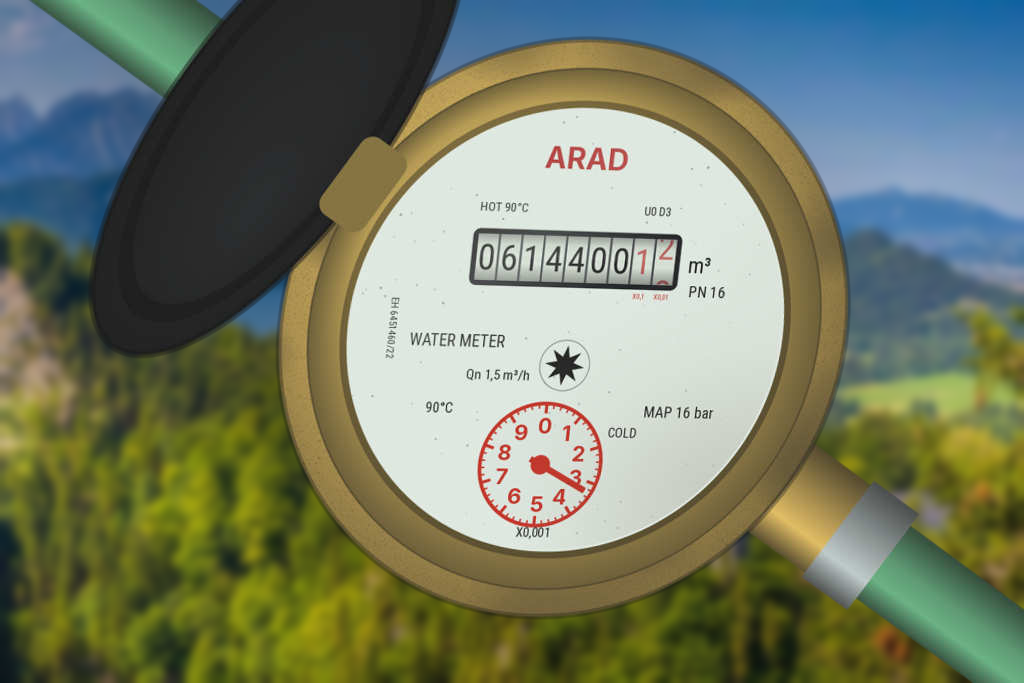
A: 614400.123
